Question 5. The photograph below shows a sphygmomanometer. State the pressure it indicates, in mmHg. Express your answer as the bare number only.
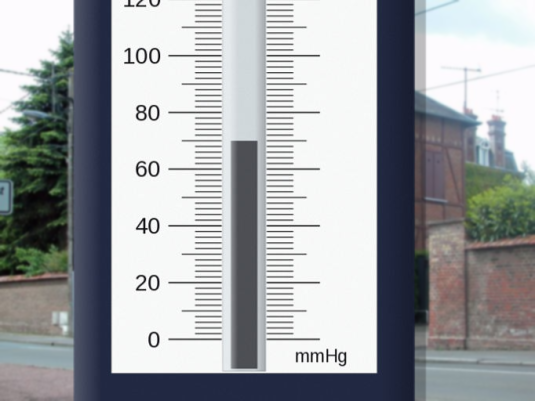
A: 70
